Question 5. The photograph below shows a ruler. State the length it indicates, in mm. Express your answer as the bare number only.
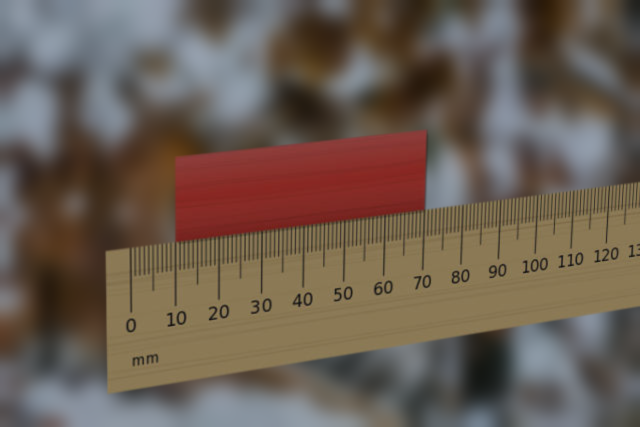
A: 60
